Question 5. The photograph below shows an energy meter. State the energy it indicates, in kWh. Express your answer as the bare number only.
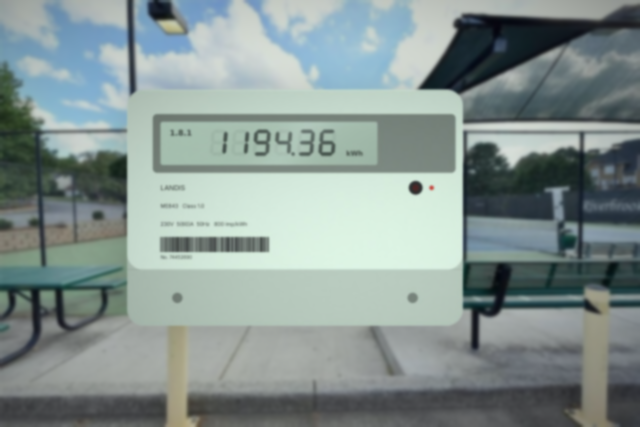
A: 1194.36
